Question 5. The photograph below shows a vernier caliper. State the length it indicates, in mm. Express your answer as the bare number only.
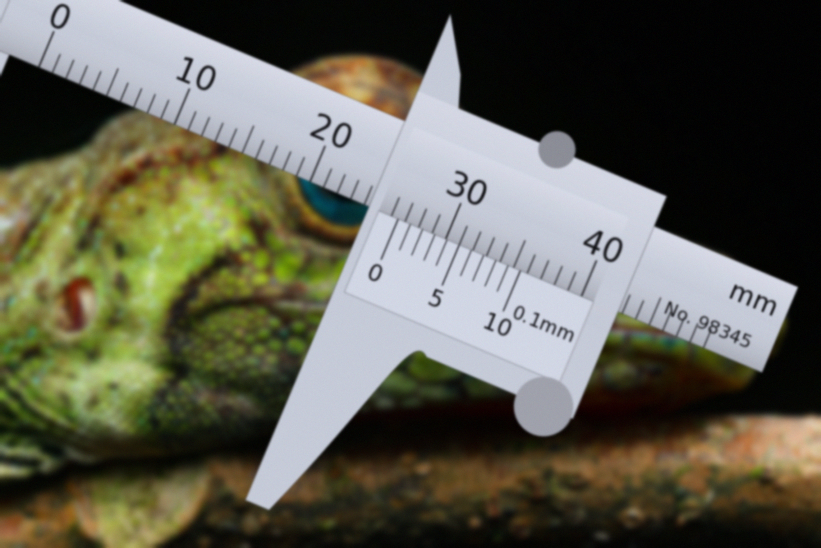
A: 26.5
